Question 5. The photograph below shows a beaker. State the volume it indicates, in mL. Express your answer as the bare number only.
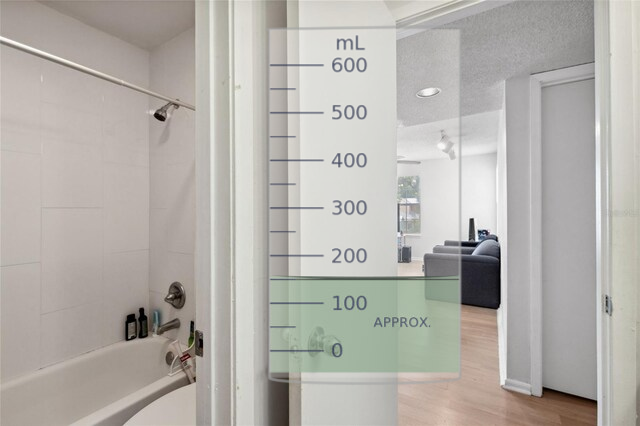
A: 150
